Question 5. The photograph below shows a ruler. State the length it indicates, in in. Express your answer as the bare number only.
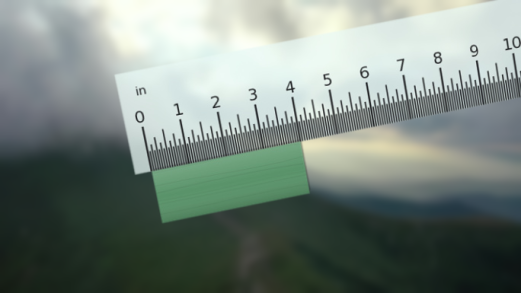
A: 4
